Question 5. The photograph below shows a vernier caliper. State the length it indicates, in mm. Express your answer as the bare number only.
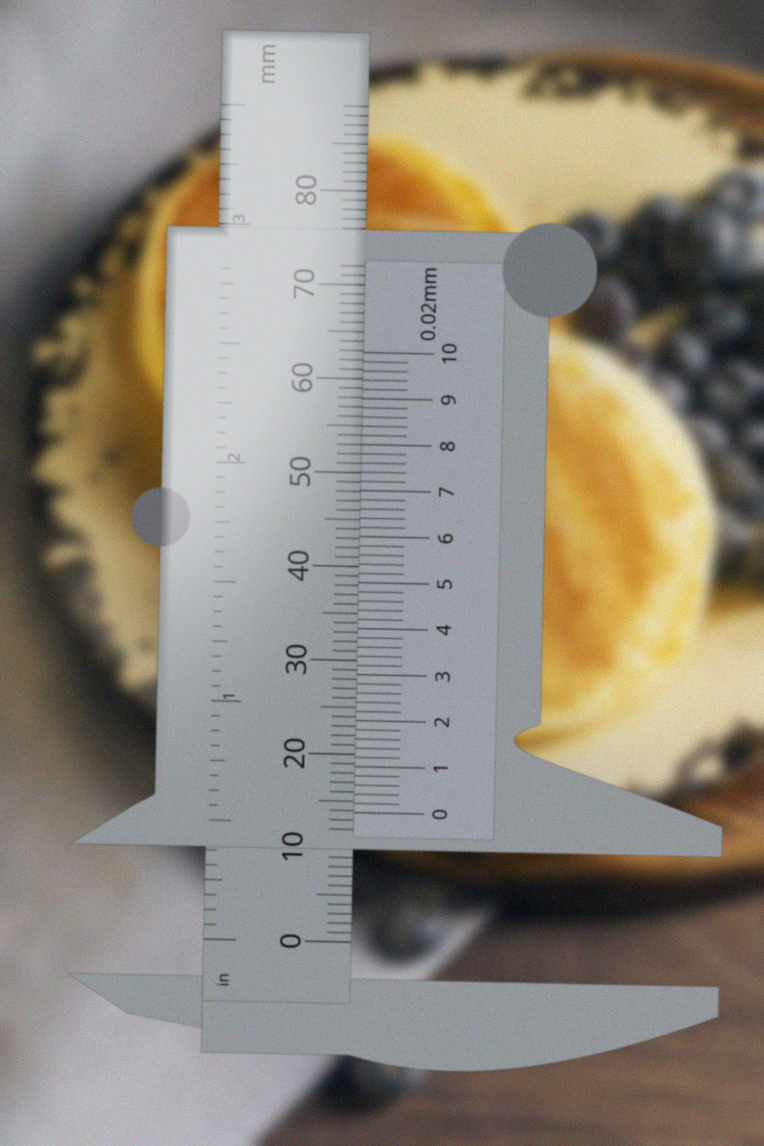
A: 13.8
